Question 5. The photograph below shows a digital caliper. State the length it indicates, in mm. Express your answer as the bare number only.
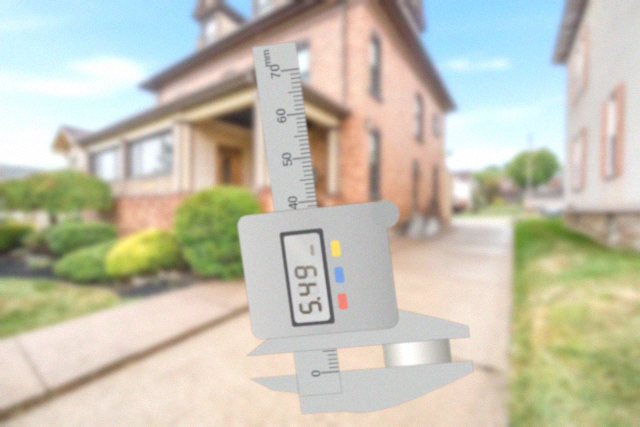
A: 5.49
